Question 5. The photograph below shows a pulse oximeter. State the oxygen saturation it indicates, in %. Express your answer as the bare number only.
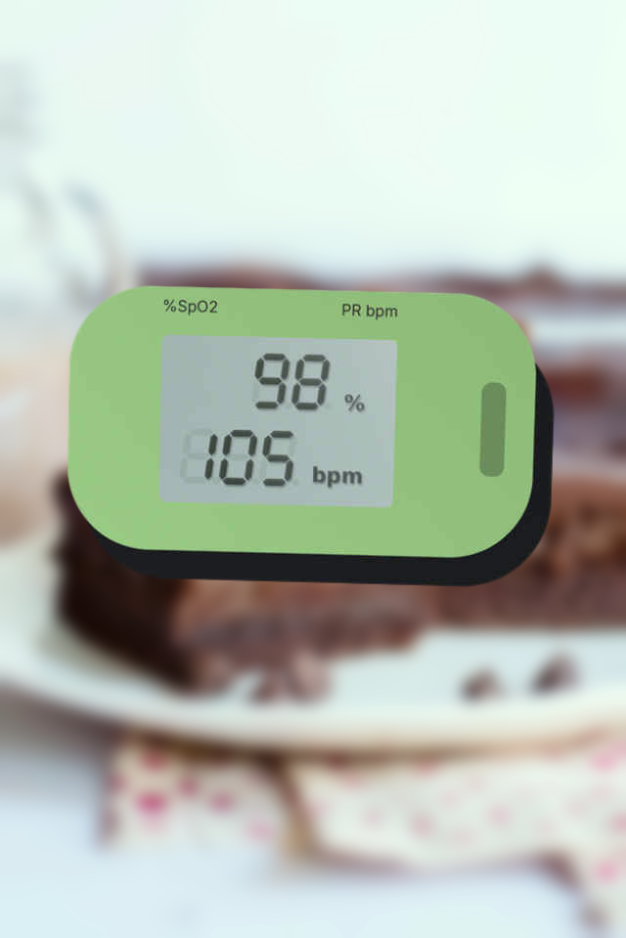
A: 98
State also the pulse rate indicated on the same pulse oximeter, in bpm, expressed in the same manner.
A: 105
